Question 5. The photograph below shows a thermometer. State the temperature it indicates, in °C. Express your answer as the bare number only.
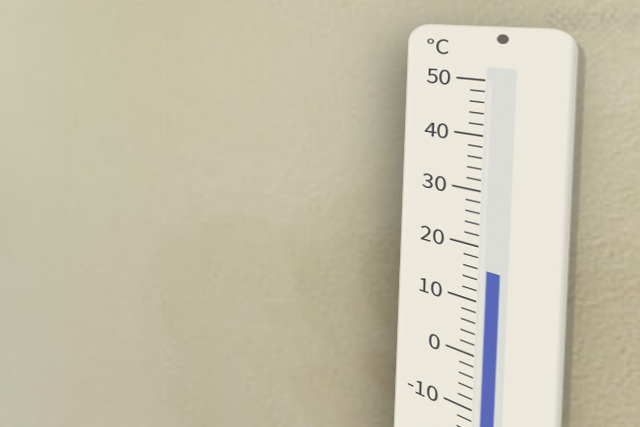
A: 16
